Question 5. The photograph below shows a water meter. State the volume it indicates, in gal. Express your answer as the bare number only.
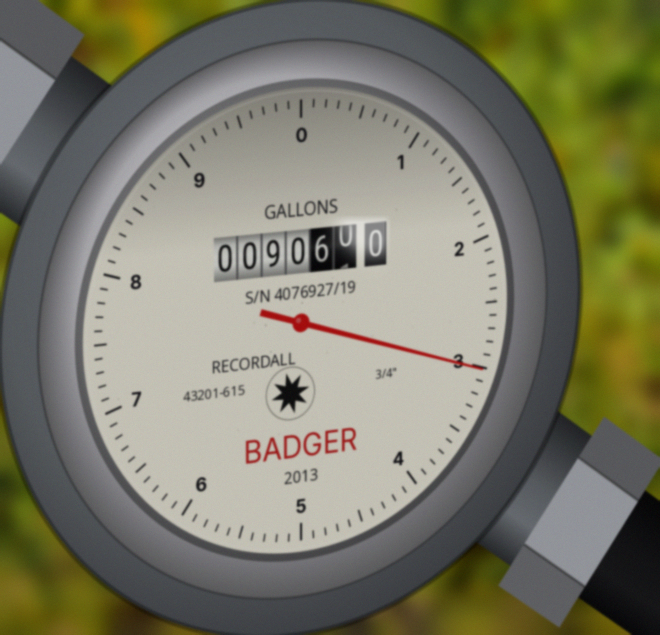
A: 90603.0
